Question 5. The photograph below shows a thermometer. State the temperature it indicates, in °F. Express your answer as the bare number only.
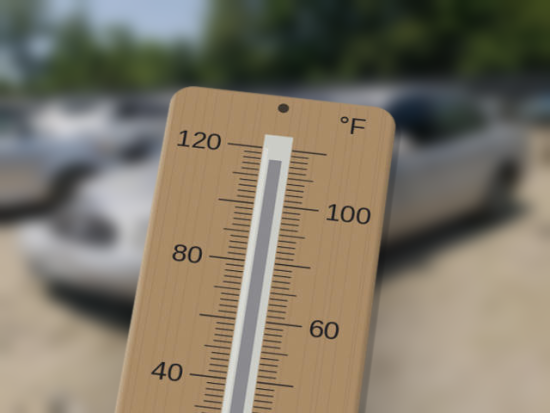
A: 116
